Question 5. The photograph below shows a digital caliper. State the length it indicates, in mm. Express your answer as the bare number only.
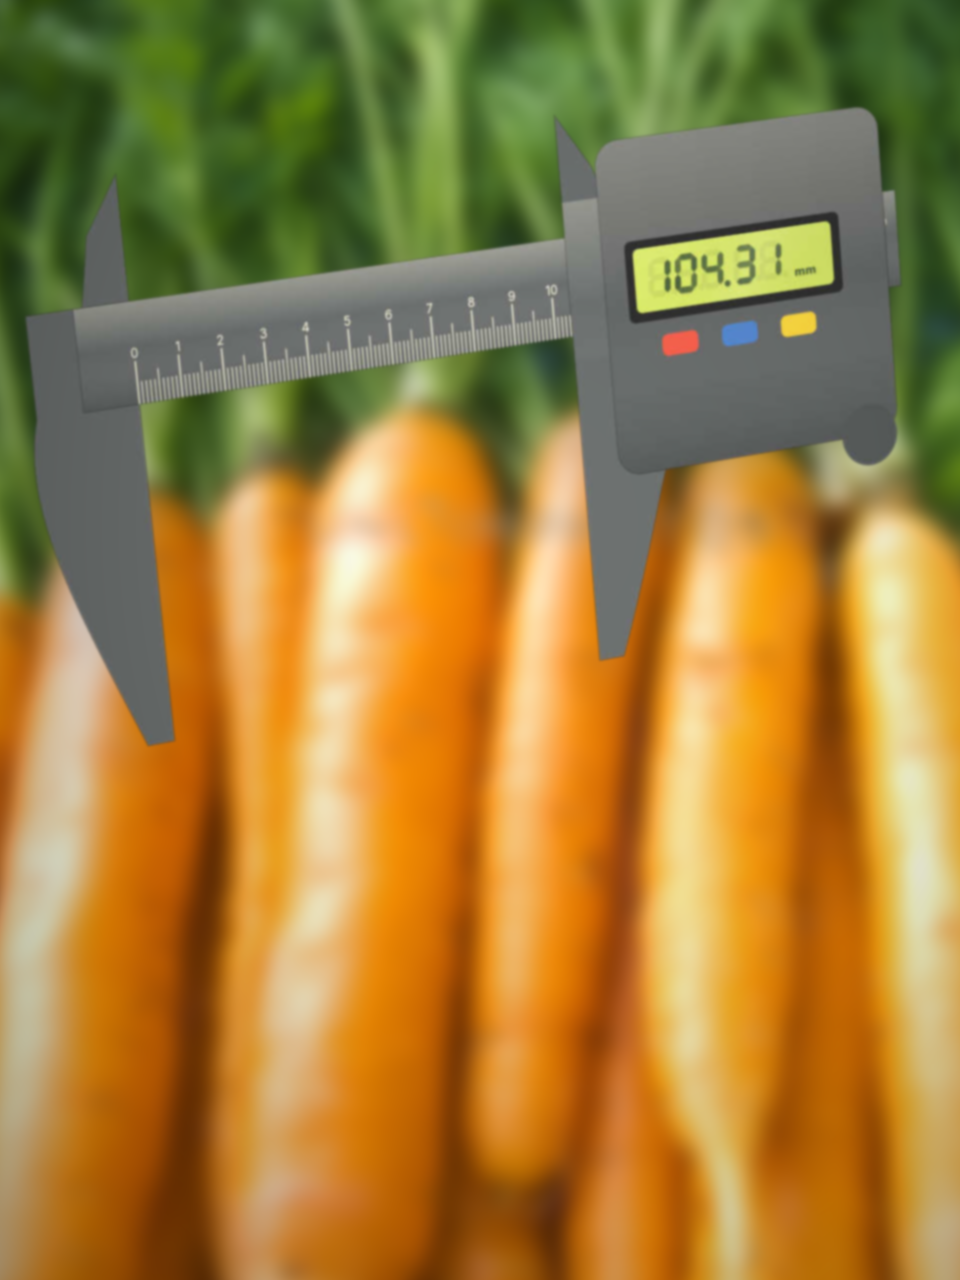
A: 104.31
